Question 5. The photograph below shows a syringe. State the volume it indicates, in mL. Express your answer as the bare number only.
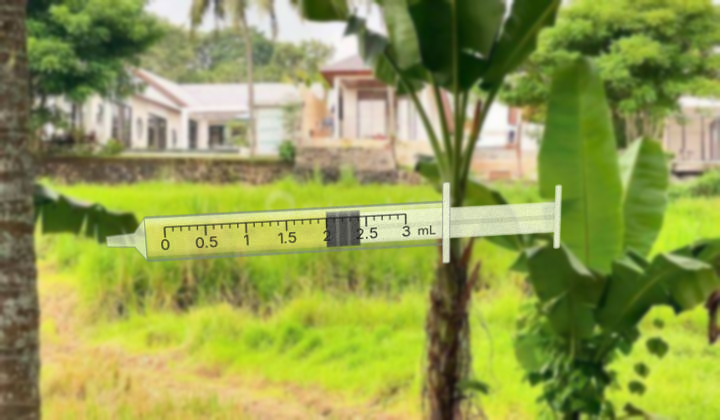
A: 2
